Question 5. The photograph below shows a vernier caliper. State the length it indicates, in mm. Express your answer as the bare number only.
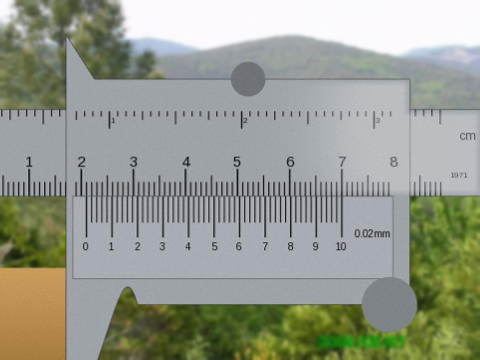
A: 21.0
